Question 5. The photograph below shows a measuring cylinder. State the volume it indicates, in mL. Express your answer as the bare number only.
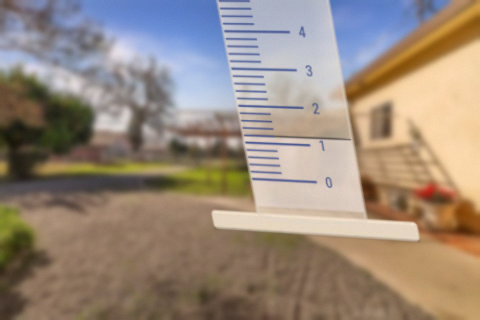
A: 1.2
